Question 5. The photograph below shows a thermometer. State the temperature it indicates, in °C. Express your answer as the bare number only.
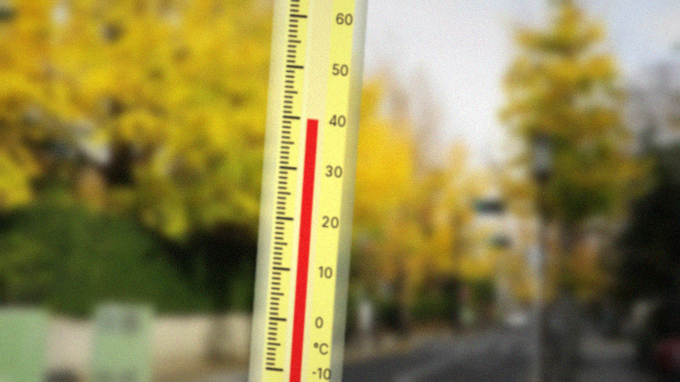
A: 40
